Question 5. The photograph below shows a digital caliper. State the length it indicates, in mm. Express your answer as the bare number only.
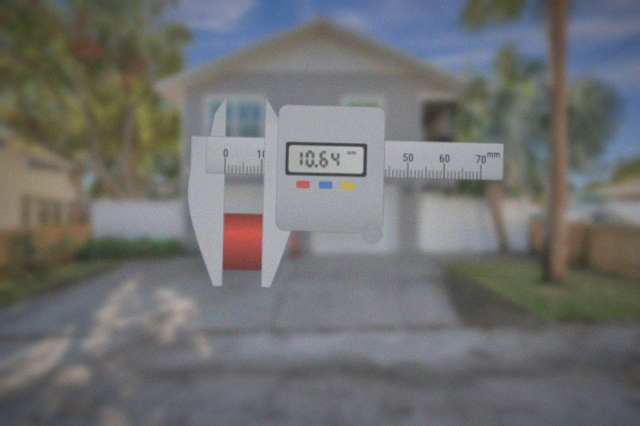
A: 10.64
